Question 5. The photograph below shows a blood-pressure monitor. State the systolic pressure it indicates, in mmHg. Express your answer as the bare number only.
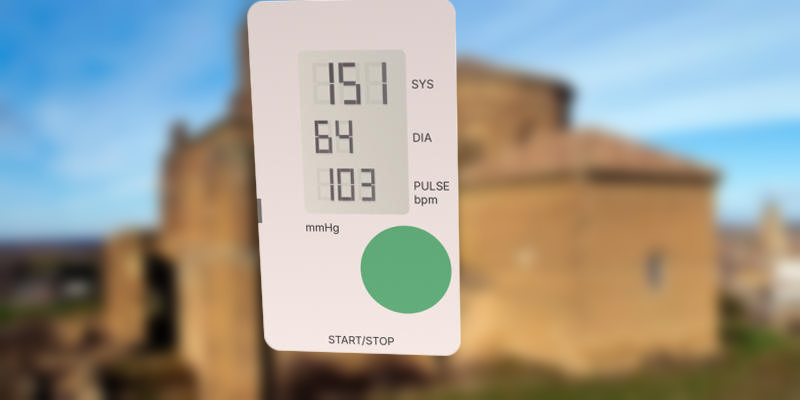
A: 151
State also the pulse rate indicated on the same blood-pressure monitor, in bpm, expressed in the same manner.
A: 103
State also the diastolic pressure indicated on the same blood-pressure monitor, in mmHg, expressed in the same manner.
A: 64
